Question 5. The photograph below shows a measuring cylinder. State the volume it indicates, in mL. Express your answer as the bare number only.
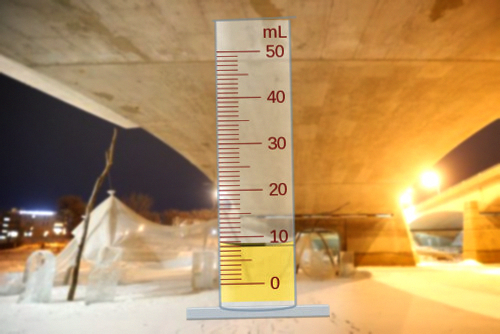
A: 8
